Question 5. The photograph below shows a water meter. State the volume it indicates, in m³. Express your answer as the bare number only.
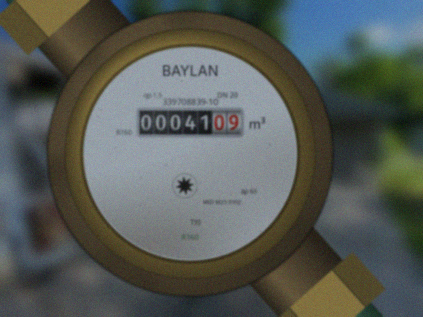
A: 41.09
